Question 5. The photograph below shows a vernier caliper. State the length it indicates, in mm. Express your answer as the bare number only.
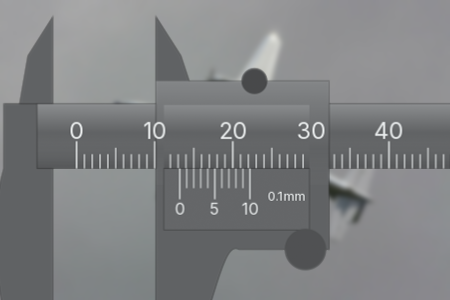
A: 13.2
